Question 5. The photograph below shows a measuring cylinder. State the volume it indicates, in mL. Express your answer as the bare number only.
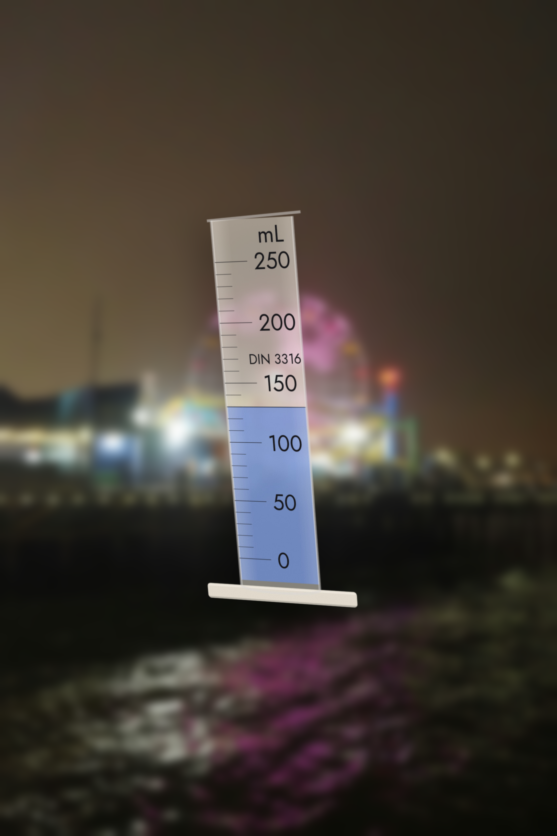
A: 130
